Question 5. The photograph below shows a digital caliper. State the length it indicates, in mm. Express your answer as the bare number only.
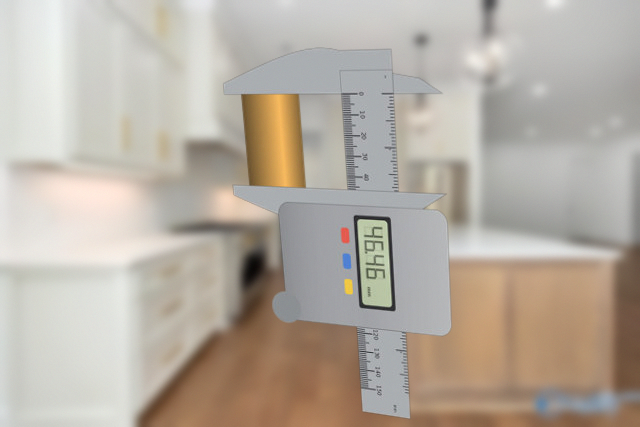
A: 46.46
